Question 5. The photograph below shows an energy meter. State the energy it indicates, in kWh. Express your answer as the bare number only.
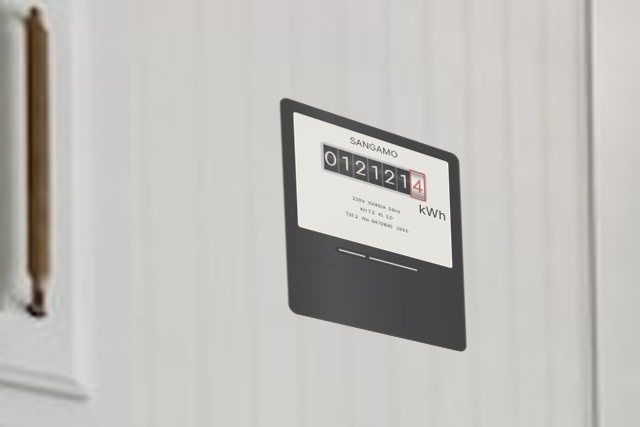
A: 12121.4
